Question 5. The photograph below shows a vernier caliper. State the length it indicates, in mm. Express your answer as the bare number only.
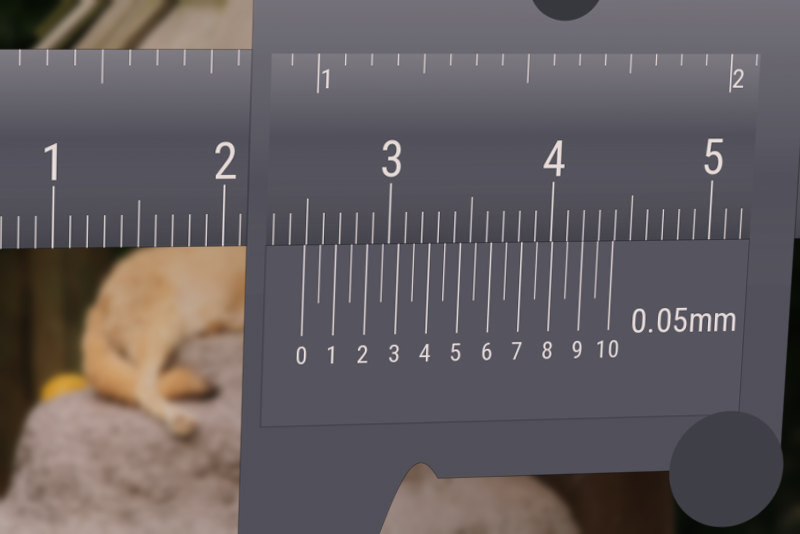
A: 24.9
